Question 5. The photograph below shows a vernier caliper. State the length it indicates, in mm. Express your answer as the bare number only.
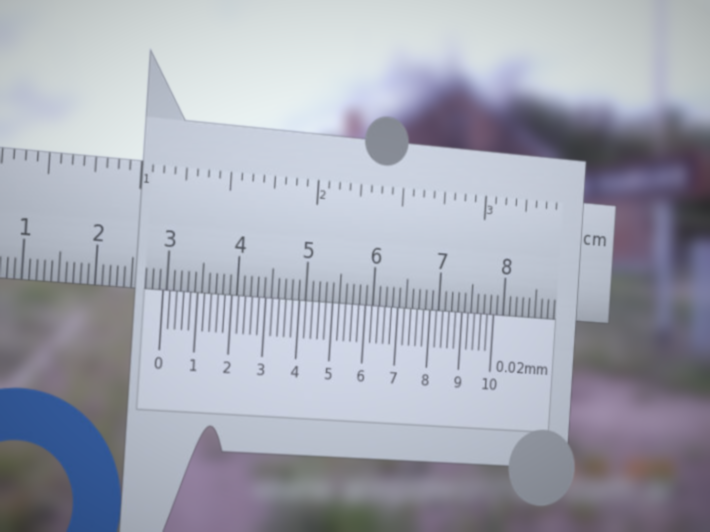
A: 29.5
